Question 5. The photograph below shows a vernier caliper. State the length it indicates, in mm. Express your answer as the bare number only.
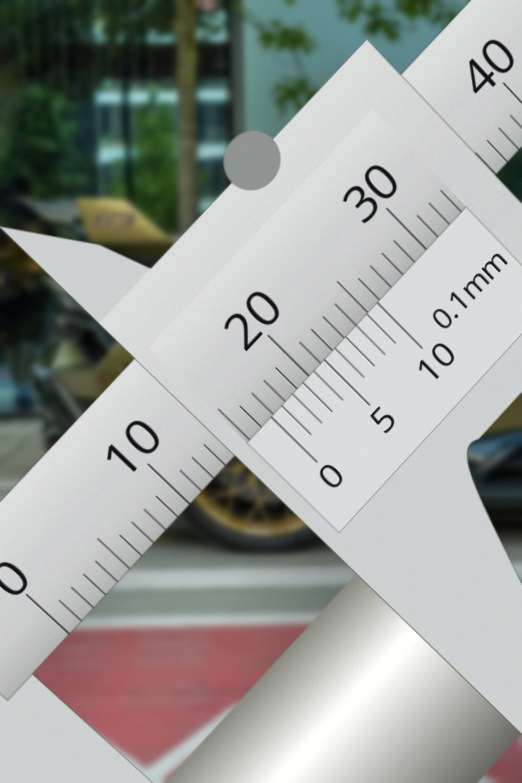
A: 16.8
